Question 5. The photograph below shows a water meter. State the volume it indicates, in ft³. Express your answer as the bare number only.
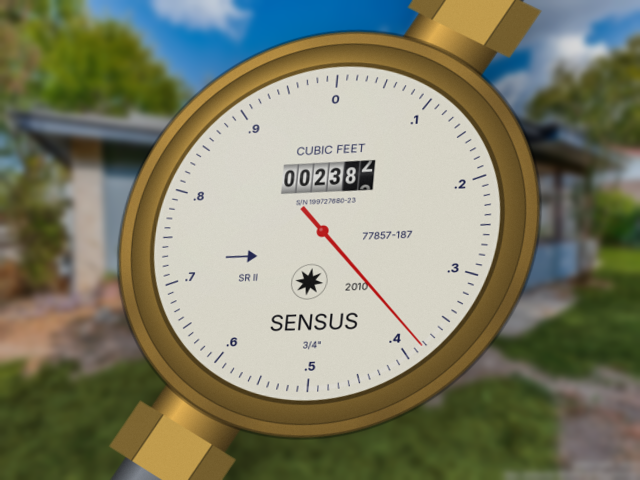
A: 2382.38
